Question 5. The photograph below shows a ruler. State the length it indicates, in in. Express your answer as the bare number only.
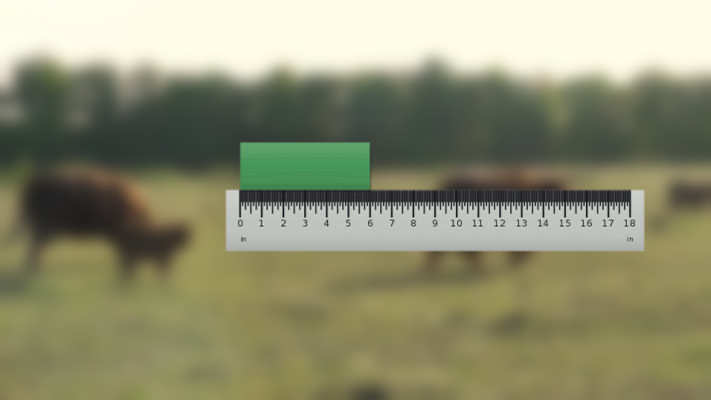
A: 6
